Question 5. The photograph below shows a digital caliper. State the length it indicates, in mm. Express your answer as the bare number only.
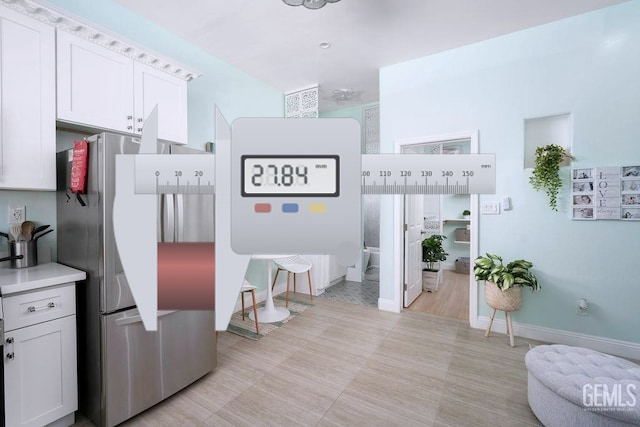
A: 27.84
